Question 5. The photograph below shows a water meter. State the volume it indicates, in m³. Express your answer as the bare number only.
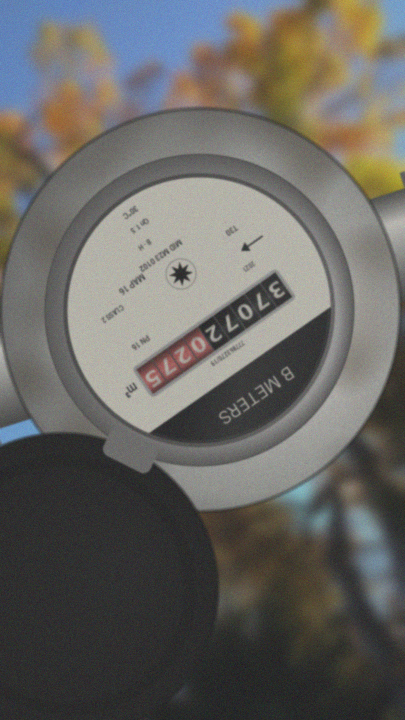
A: 37072.0275
